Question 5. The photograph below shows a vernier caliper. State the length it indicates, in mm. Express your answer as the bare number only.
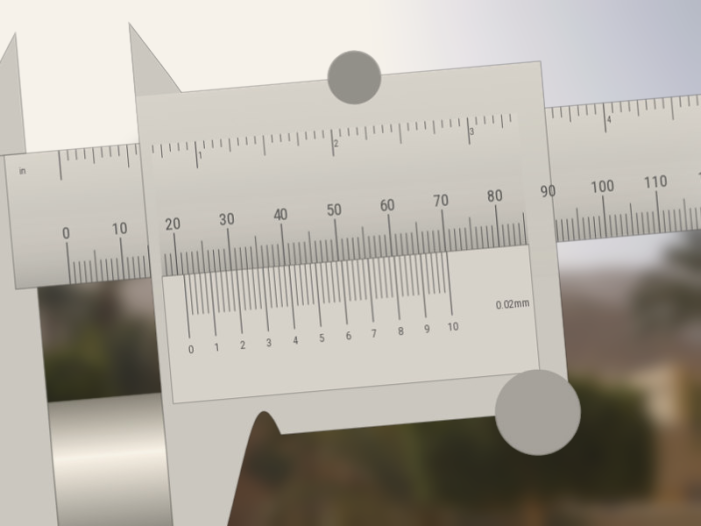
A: 21.2
